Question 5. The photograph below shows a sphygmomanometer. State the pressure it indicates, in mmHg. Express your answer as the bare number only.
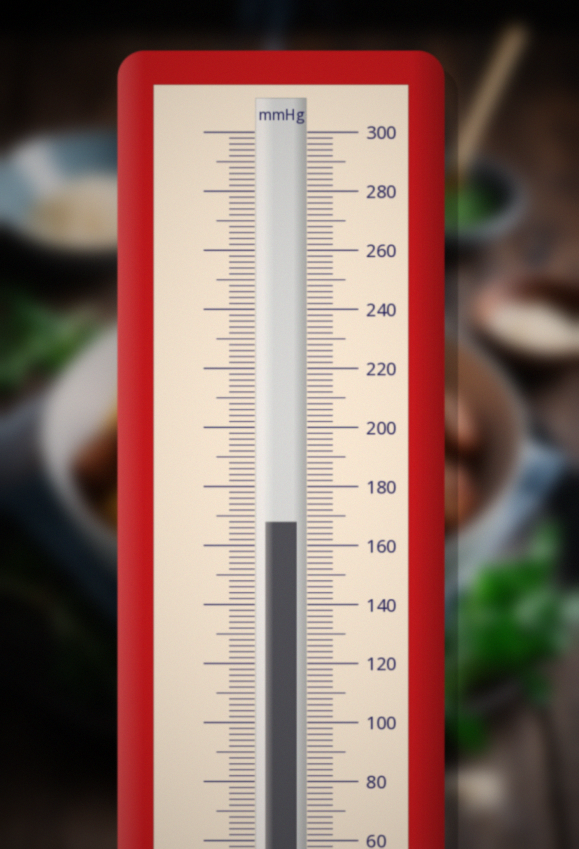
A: 168
